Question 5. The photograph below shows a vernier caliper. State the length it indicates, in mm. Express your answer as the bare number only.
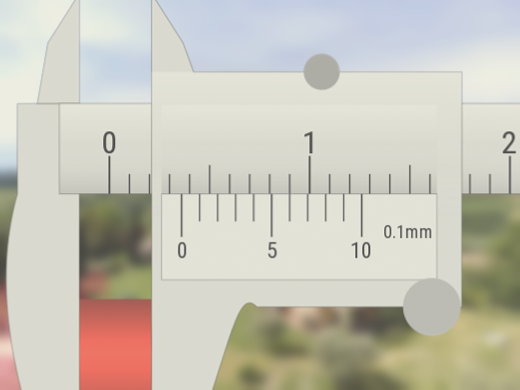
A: 3.6
